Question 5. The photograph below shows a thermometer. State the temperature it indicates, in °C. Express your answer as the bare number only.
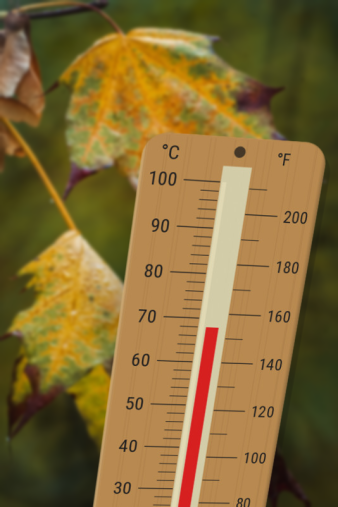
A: 68
